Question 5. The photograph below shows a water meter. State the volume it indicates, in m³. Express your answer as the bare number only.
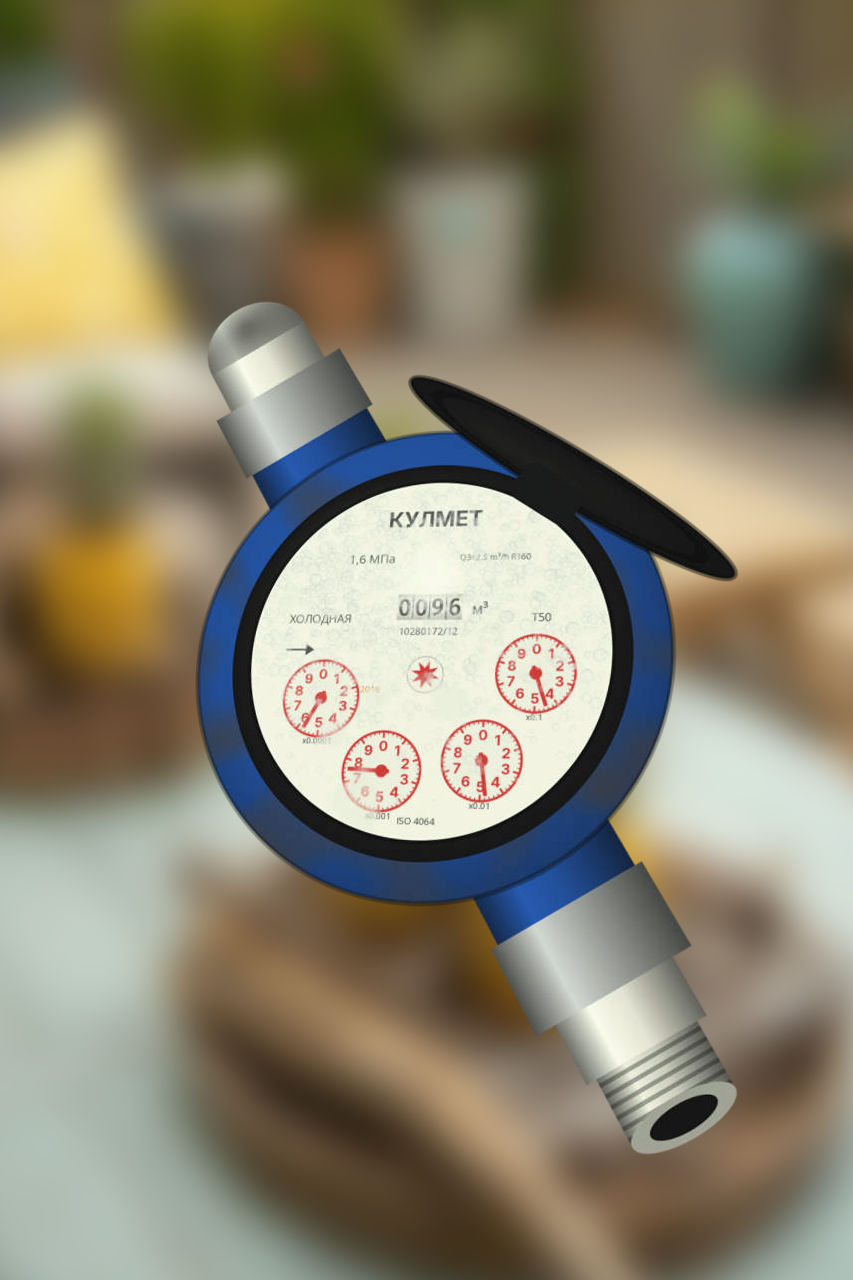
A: 96.4475
